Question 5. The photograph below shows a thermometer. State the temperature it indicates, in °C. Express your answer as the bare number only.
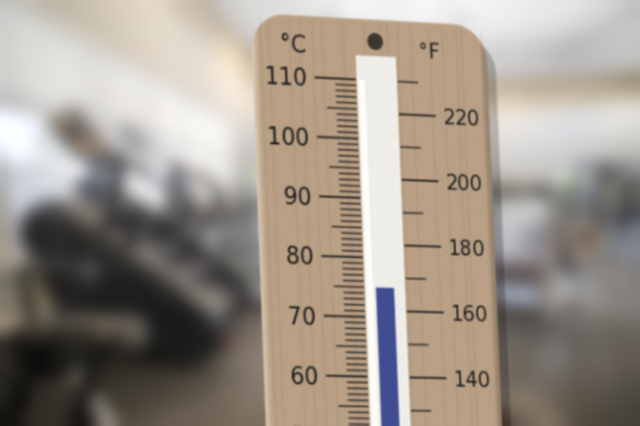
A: 75
